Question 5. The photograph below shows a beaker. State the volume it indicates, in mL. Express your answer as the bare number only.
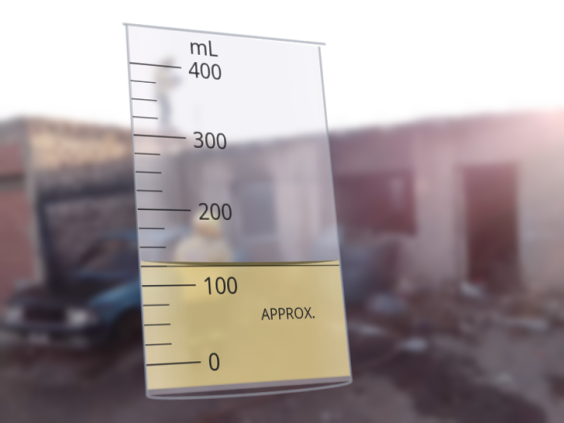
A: 125
